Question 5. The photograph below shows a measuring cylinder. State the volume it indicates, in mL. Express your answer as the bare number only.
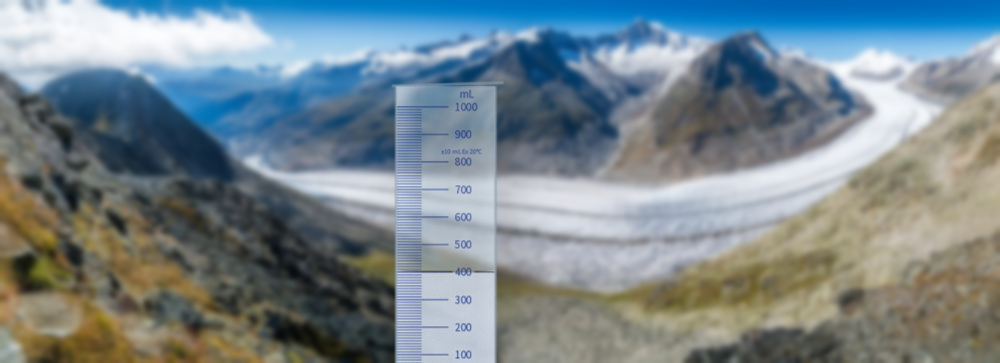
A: 400
